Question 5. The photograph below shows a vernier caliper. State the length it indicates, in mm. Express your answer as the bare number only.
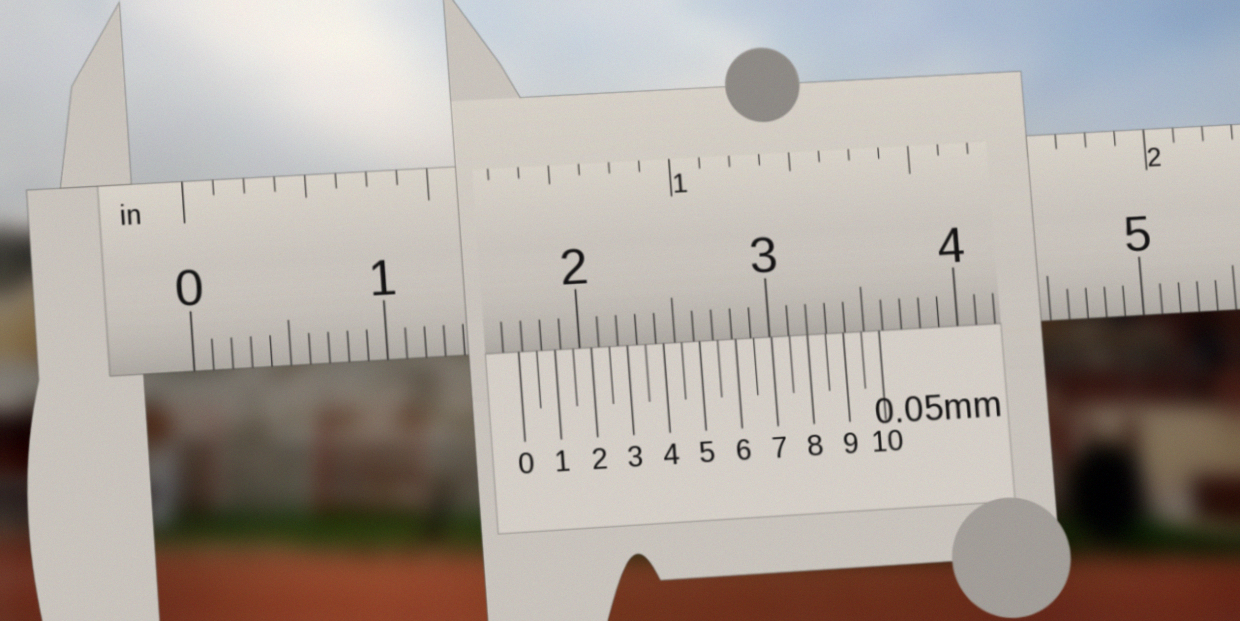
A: 16.8
